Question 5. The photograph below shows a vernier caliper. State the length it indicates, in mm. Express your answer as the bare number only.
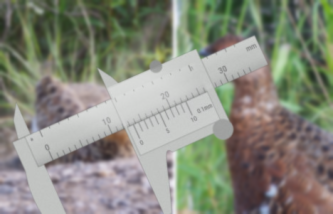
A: 13.6
